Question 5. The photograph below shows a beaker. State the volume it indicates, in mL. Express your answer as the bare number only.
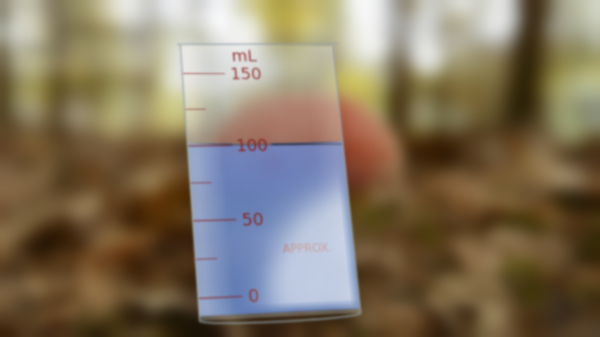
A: 100
